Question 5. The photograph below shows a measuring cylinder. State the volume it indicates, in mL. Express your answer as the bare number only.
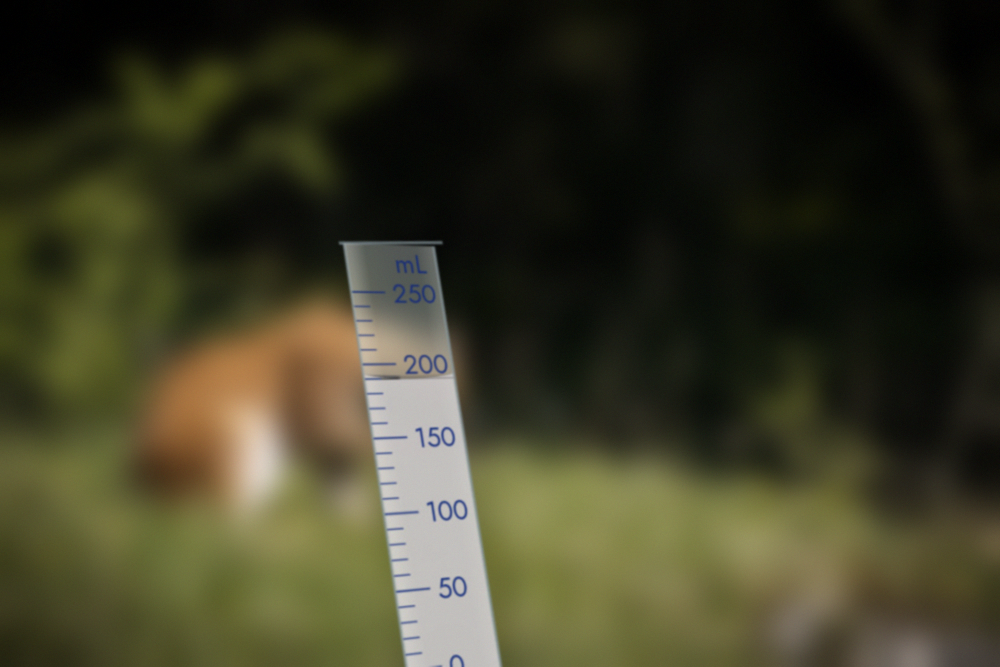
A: 190
